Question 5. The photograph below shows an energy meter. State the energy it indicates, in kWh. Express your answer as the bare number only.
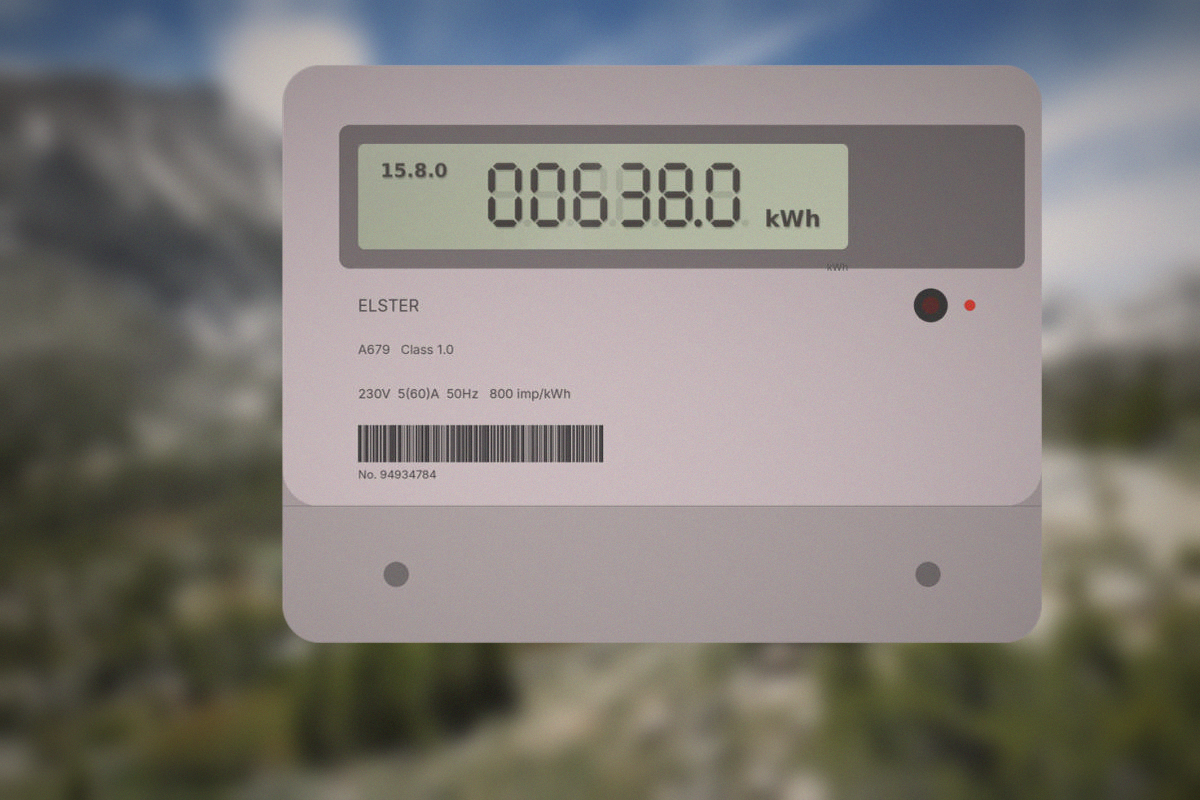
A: 638.0
